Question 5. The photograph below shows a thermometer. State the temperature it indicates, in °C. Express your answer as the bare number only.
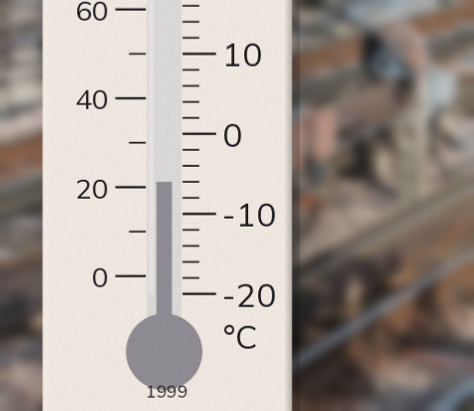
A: -6
